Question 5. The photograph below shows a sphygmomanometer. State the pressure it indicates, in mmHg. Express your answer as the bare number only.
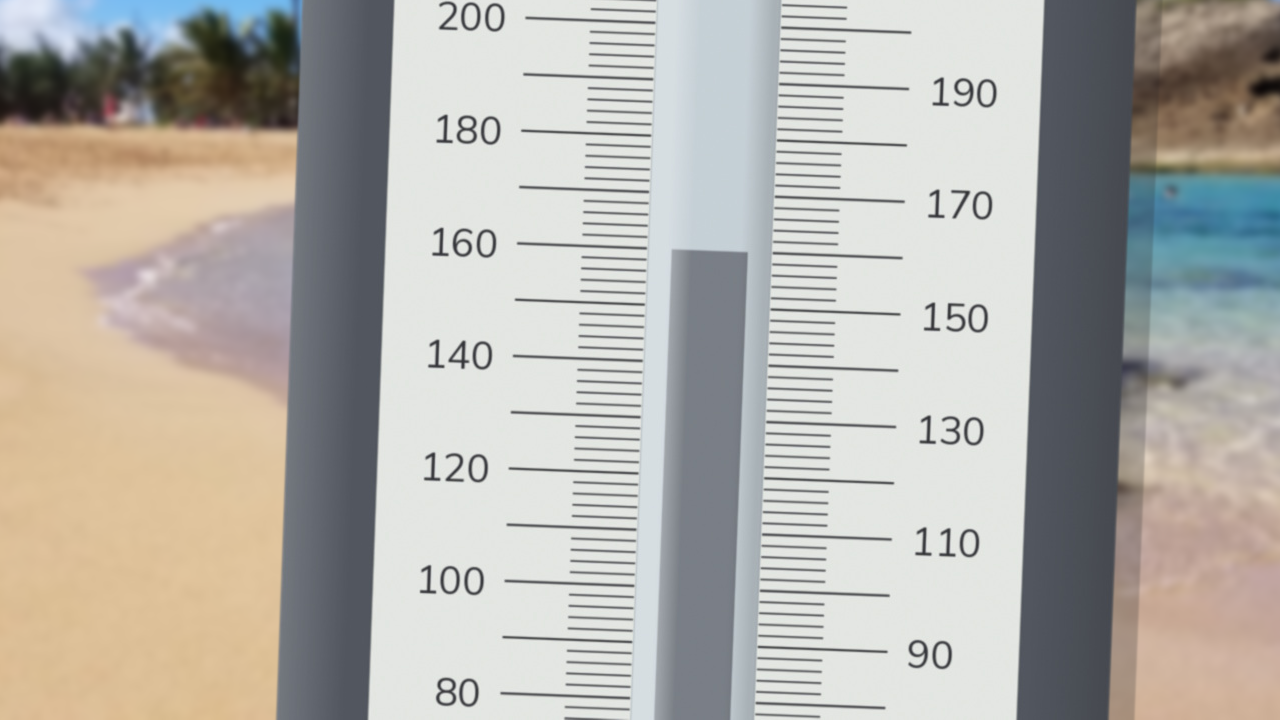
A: 160
